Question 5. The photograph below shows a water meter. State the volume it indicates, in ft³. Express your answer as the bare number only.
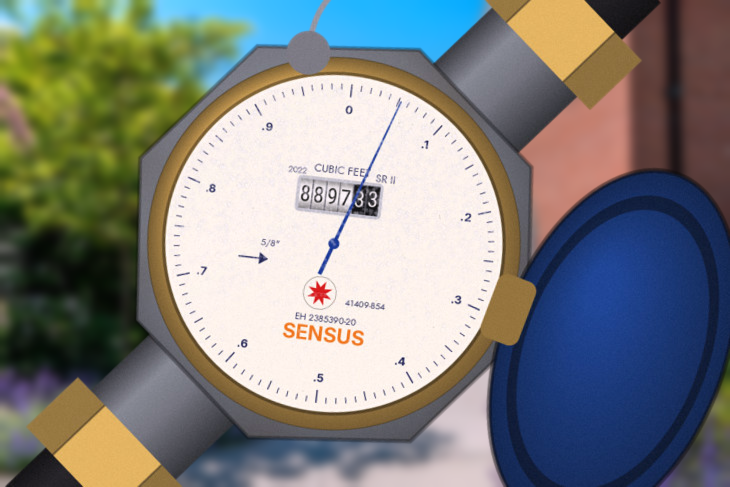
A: 889733.05
